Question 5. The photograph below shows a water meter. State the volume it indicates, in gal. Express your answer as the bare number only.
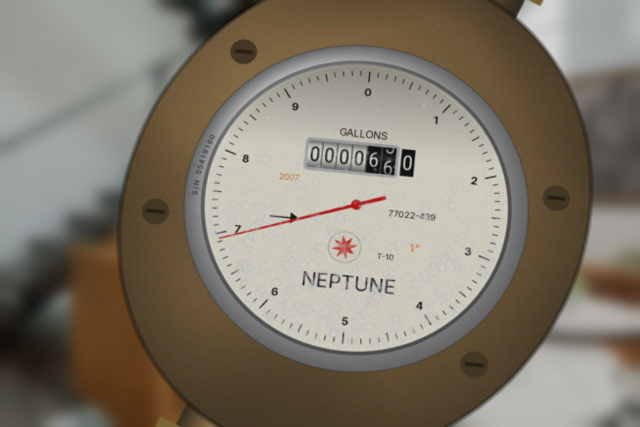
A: 656.9
